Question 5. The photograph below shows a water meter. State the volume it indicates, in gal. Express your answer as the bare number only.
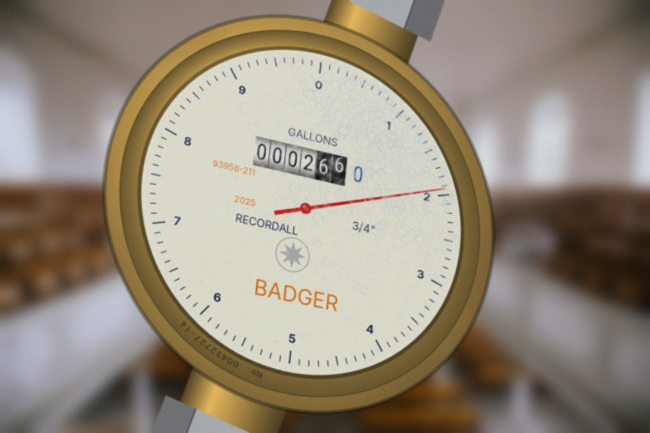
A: 2661.9
